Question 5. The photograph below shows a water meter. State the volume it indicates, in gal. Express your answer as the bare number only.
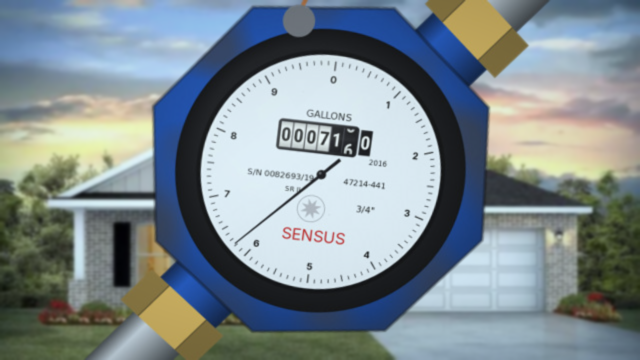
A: 7156.2
